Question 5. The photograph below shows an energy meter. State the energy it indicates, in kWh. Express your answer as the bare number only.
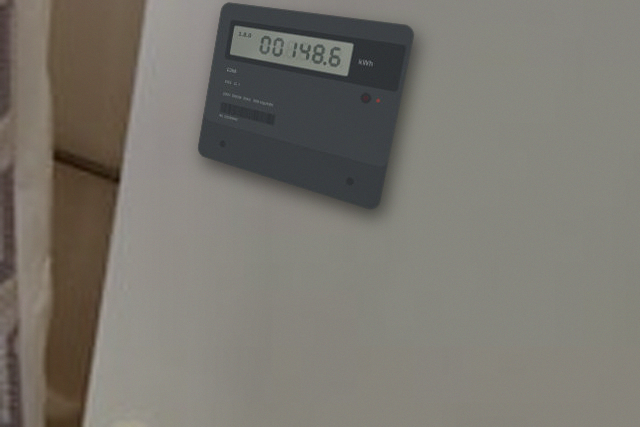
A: 148.6
